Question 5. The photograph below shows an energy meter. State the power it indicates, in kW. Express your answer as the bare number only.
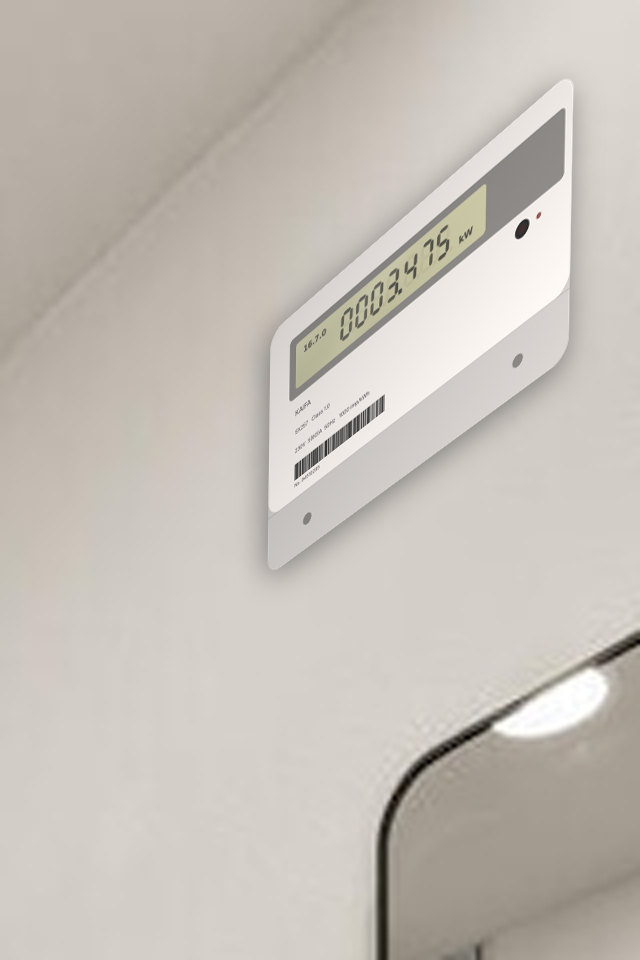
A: 3.475
